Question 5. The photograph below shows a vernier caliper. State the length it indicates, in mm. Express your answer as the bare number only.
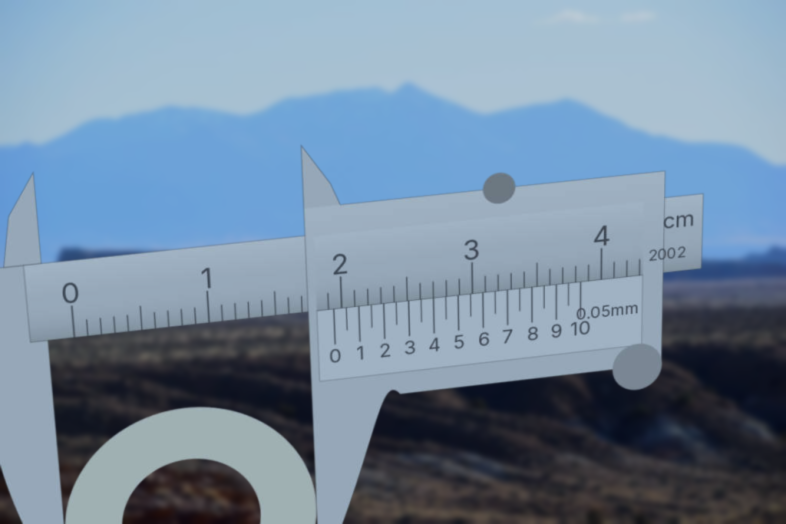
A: 19.4
